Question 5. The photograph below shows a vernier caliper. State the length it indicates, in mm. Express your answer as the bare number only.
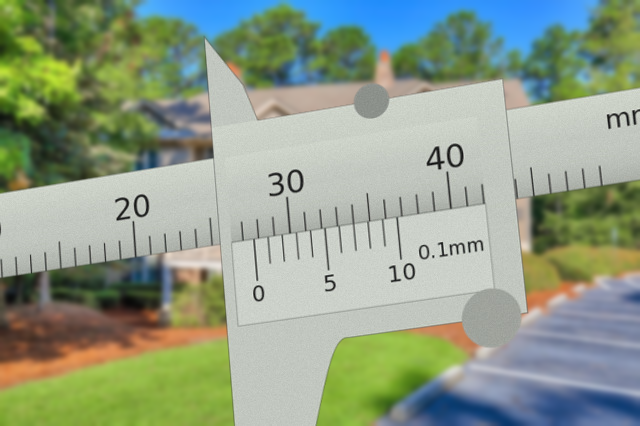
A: 27.7
